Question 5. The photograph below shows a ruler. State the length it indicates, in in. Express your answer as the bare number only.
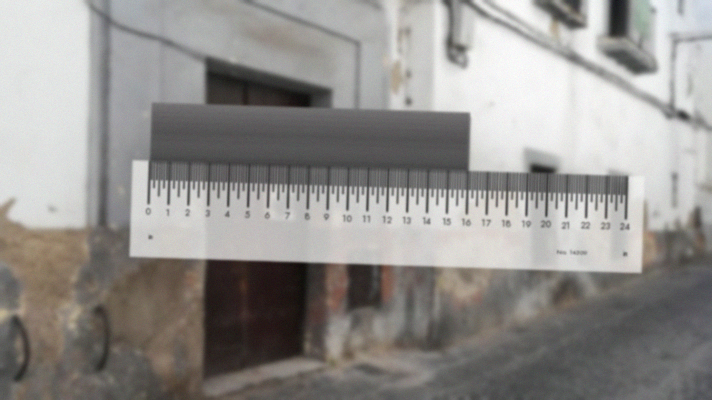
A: 16
